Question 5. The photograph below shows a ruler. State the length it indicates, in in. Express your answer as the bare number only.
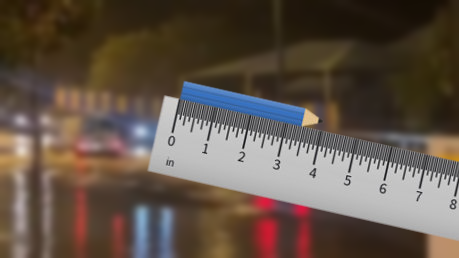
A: 4
